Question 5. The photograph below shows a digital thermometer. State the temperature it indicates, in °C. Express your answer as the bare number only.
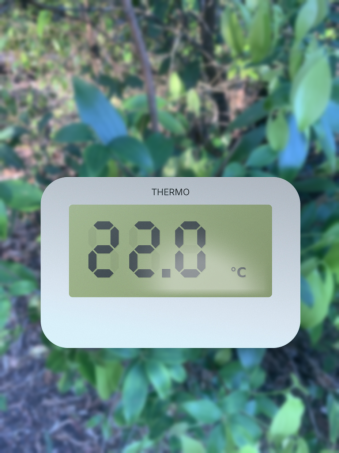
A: 22.0
